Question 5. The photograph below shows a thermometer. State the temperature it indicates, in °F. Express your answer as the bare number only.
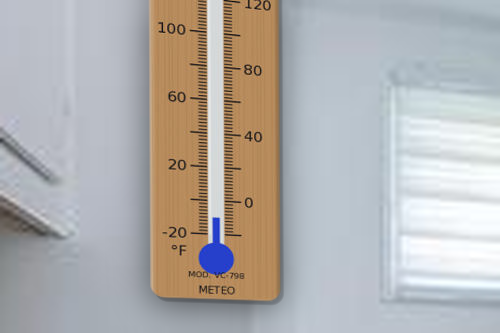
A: -10
